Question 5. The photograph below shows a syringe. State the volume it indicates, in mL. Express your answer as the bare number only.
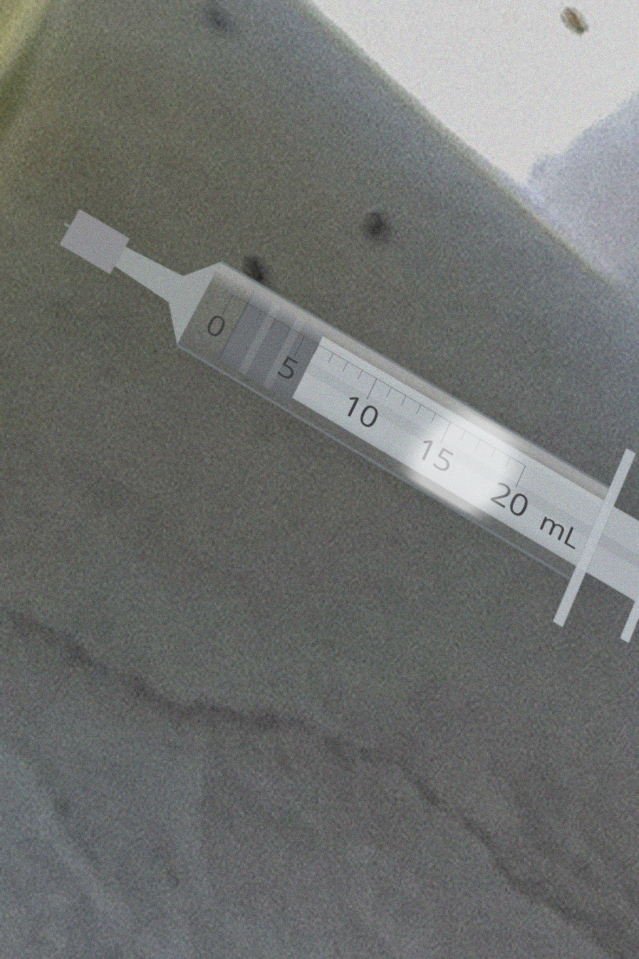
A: 1
